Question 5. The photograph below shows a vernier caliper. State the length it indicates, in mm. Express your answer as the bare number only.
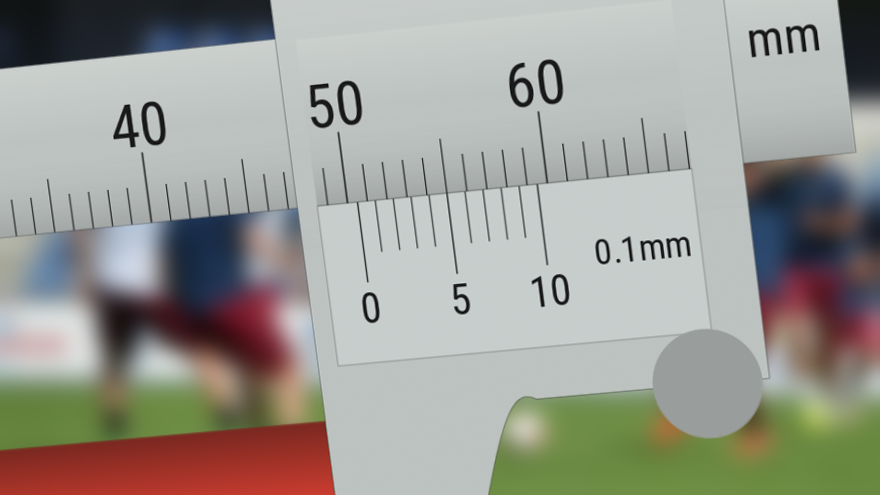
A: 50.5
